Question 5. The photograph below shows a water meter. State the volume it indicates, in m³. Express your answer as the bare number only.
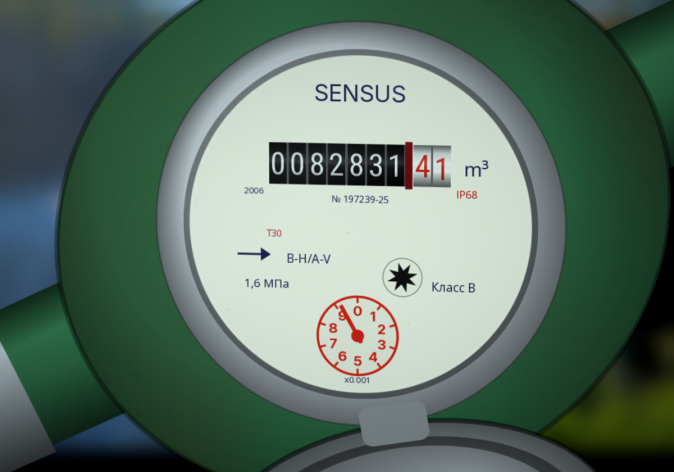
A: 82831.409
